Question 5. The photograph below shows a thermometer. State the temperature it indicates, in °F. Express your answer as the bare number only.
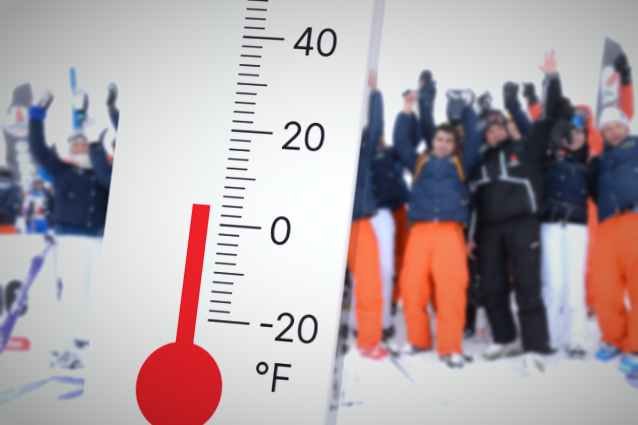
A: 4
